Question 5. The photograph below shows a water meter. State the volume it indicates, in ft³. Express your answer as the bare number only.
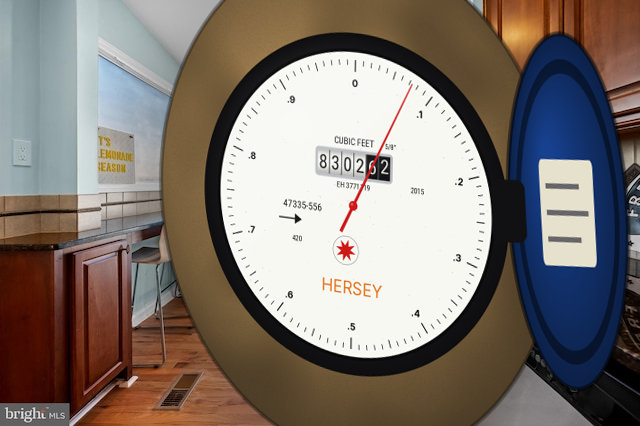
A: 830262.07
